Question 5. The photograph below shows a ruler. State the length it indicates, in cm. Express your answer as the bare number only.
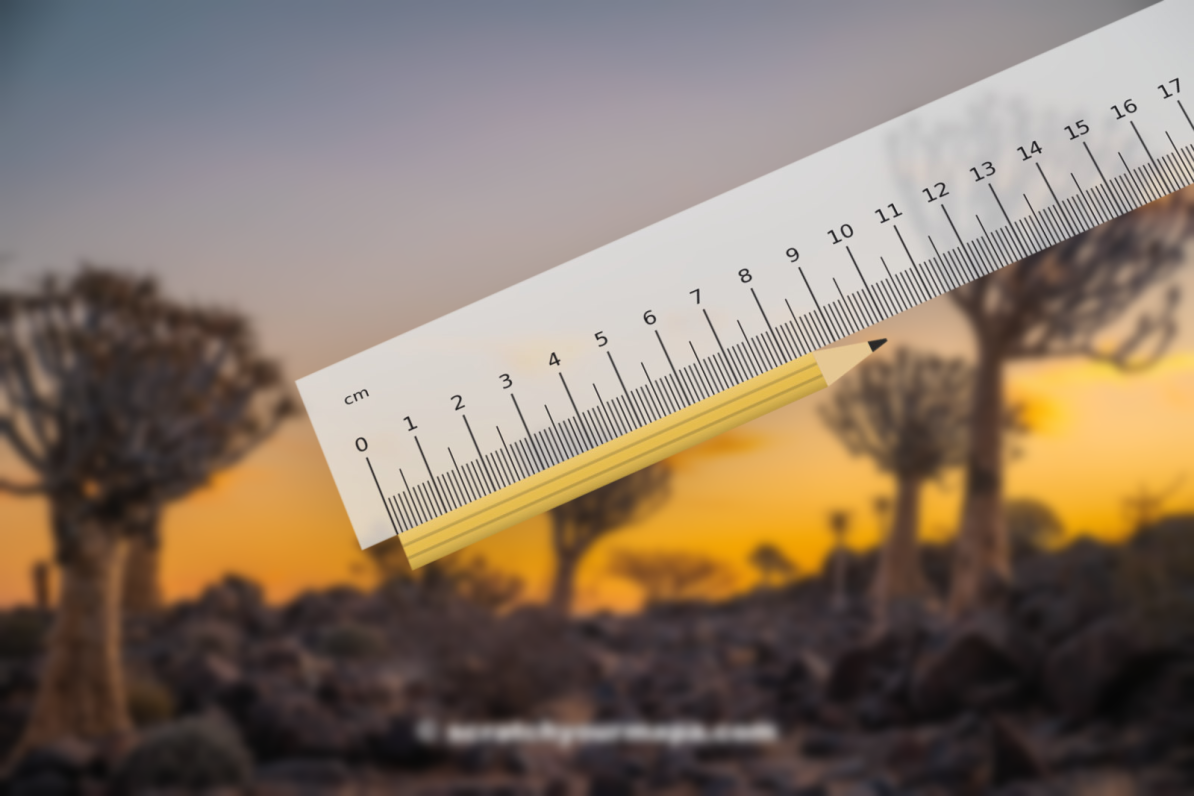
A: 9.9
